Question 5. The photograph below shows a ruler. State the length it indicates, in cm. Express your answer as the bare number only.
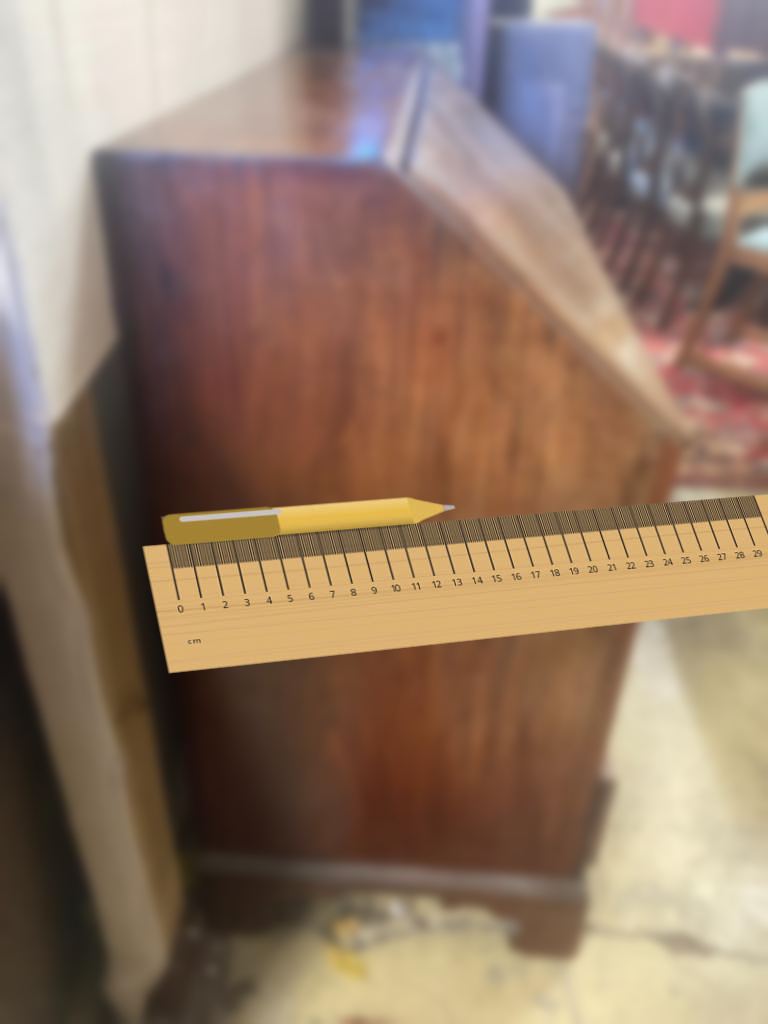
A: 14
